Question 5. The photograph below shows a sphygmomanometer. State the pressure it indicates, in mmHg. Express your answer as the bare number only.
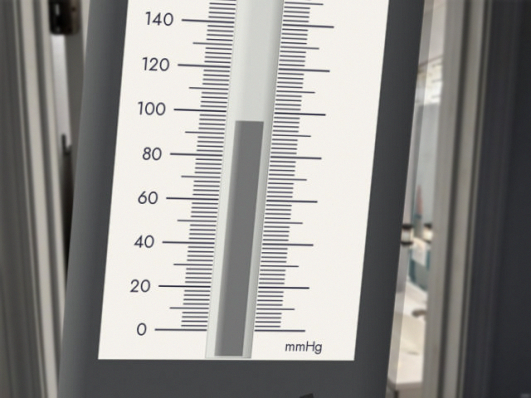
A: 96
